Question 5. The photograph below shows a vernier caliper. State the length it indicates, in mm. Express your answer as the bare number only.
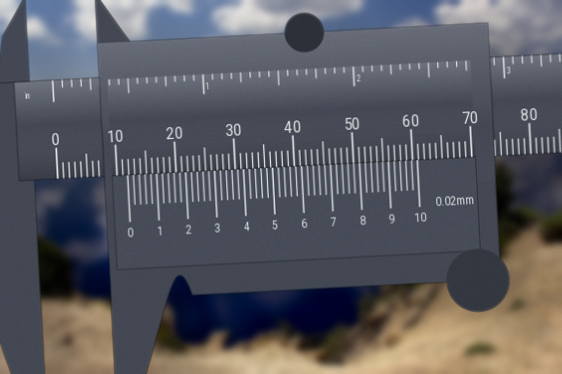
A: 11.8
